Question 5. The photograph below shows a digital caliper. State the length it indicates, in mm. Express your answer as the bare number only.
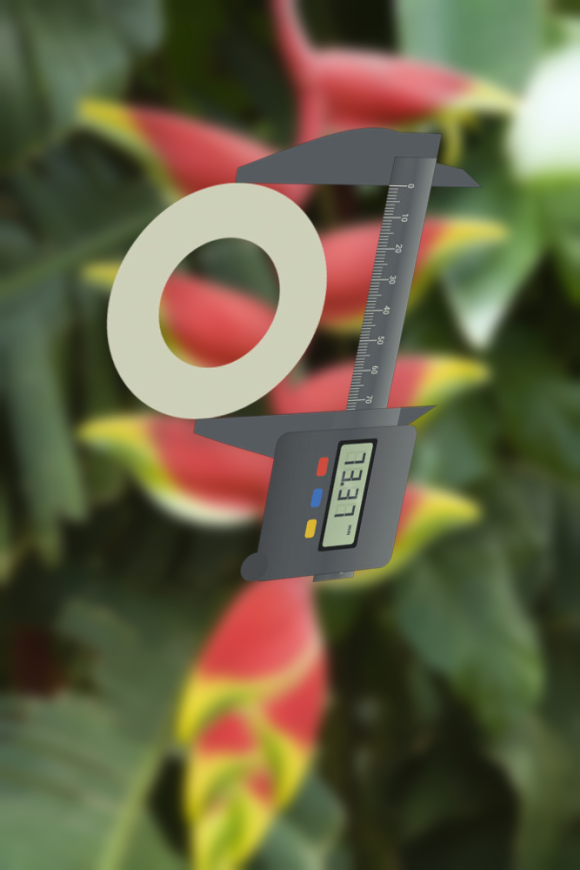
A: 73.37
